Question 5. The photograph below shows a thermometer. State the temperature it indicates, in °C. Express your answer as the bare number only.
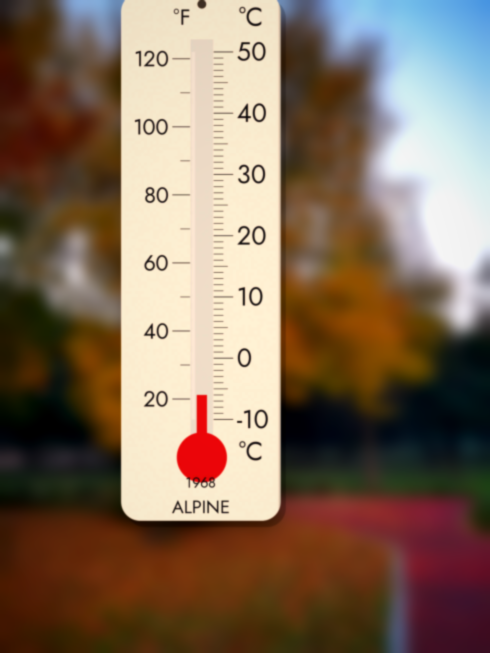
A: -6
